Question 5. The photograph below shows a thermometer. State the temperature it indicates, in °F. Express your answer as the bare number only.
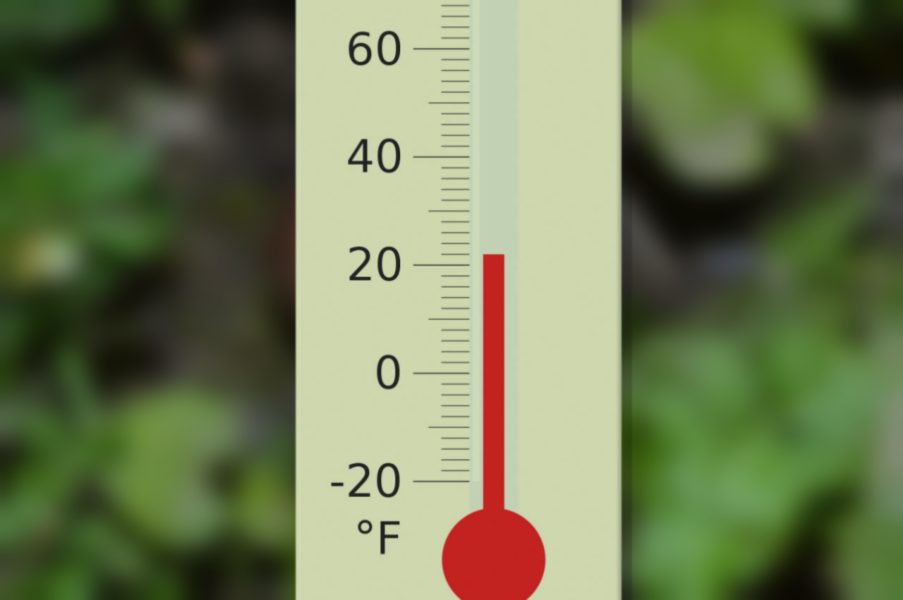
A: 22
